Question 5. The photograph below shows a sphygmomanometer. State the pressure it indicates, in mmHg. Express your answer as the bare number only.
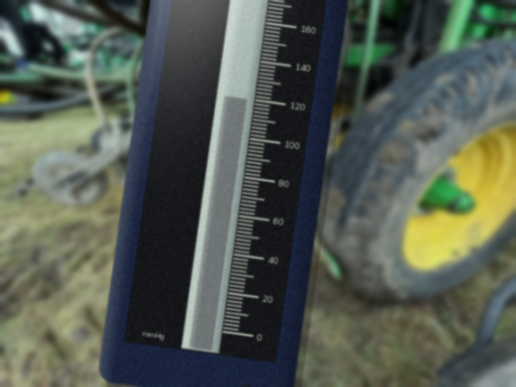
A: 120
